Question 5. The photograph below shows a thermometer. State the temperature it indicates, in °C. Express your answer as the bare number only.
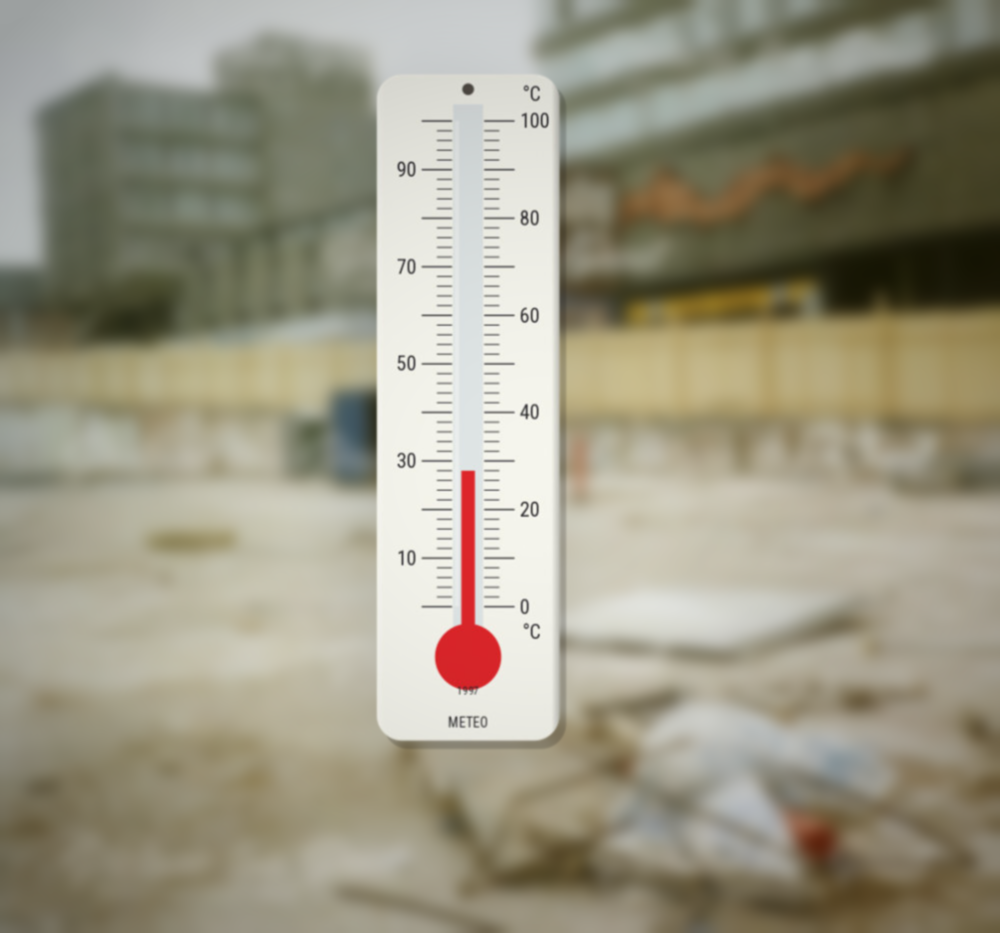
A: 28
